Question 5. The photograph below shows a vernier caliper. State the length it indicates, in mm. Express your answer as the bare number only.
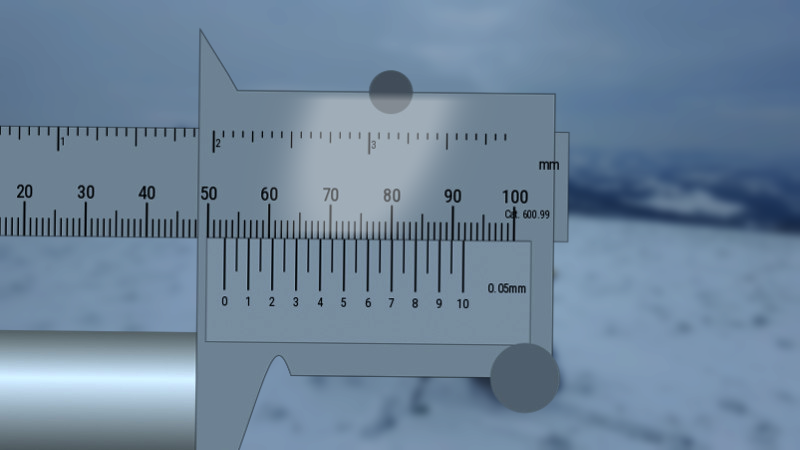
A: 52.8
